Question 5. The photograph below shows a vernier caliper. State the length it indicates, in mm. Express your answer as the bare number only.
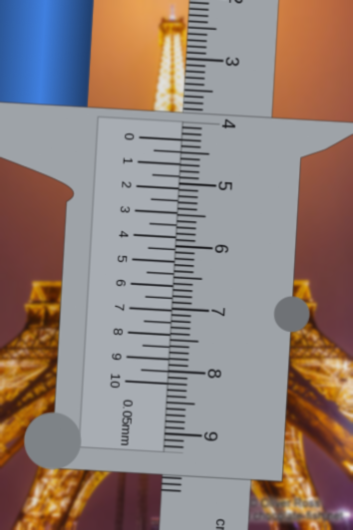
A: 43.0
